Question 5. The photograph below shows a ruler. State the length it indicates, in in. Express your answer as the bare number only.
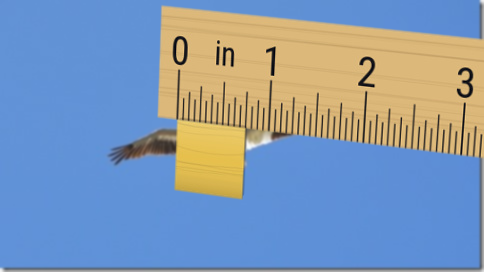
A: 0.75
